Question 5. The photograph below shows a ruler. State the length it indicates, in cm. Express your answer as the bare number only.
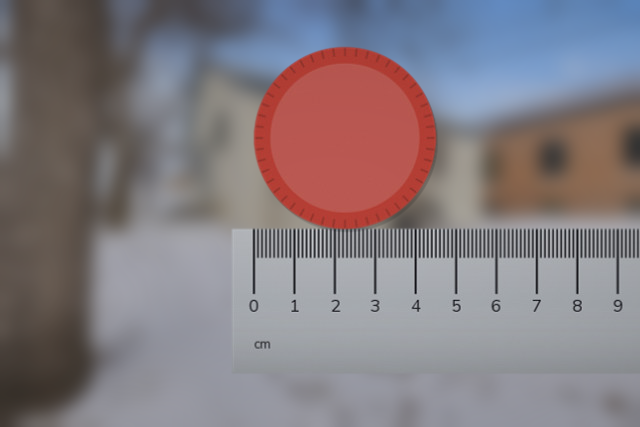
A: 4.5
